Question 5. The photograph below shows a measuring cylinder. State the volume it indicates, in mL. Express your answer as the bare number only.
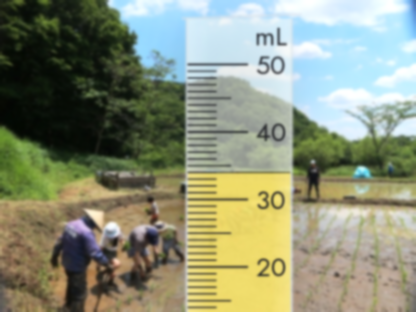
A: 34
